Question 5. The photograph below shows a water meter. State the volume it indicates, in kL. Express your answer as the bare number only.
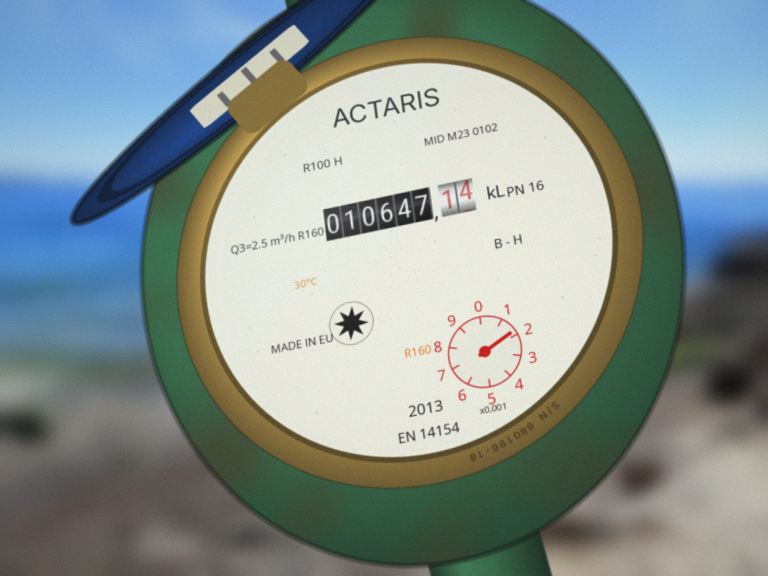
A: 10647.141
